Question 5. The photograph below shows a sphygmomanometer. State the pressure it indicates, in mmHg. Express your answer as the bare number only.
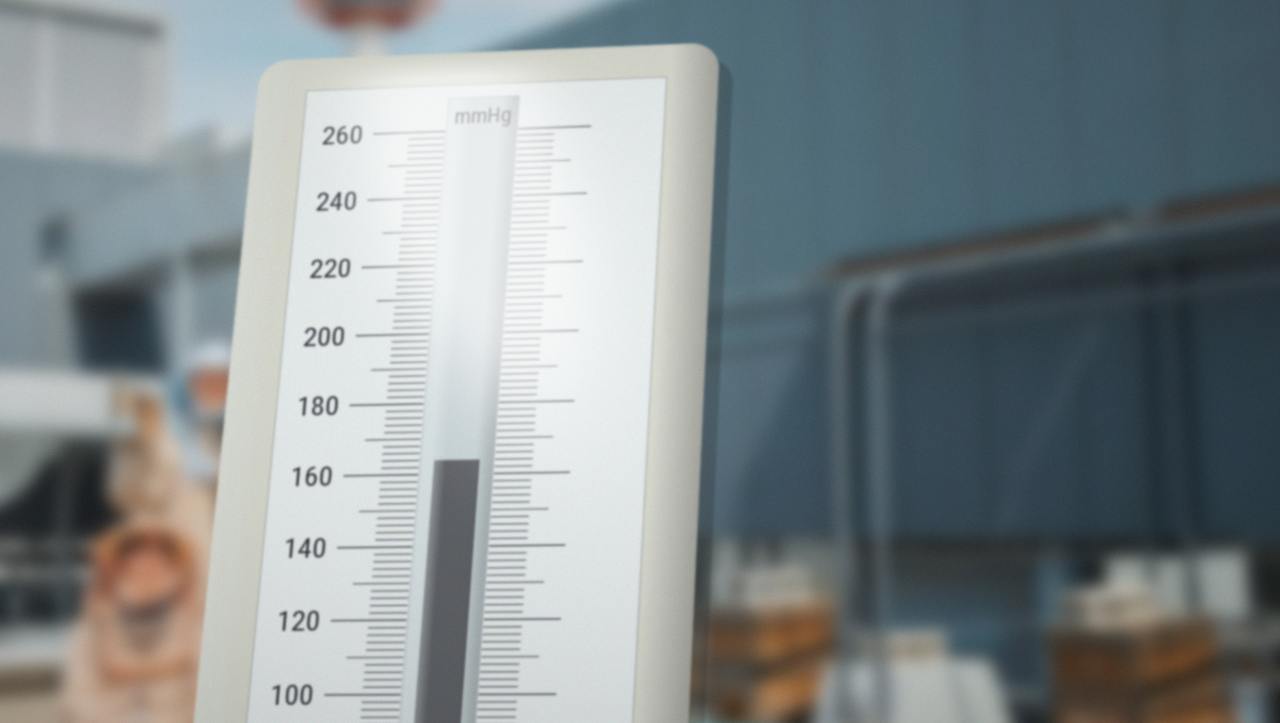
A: 164
